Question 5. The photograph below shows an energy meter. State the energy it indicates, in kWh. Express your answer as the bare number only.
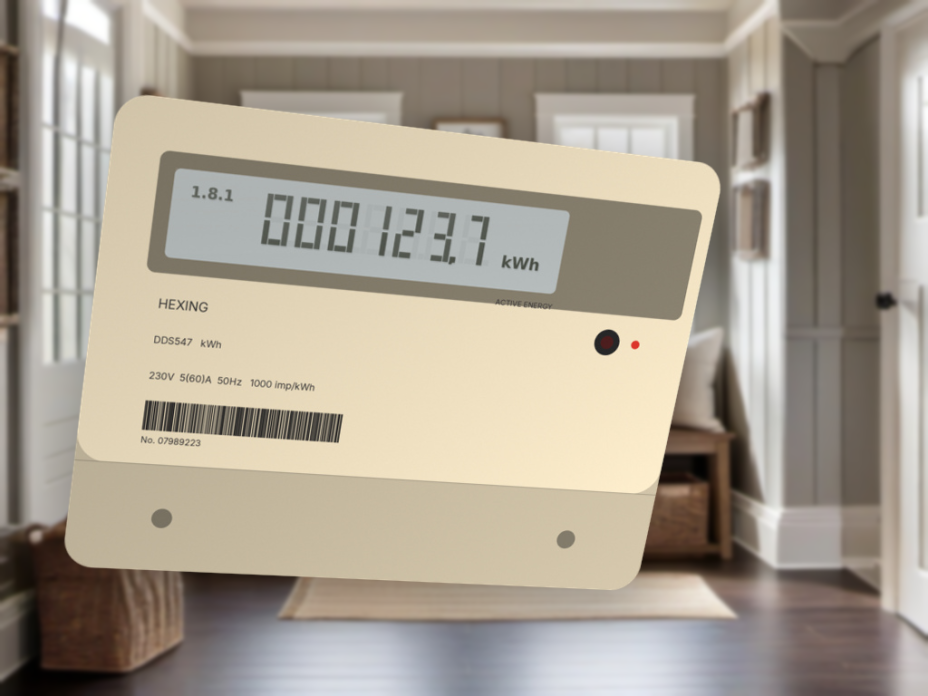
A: 123.7
